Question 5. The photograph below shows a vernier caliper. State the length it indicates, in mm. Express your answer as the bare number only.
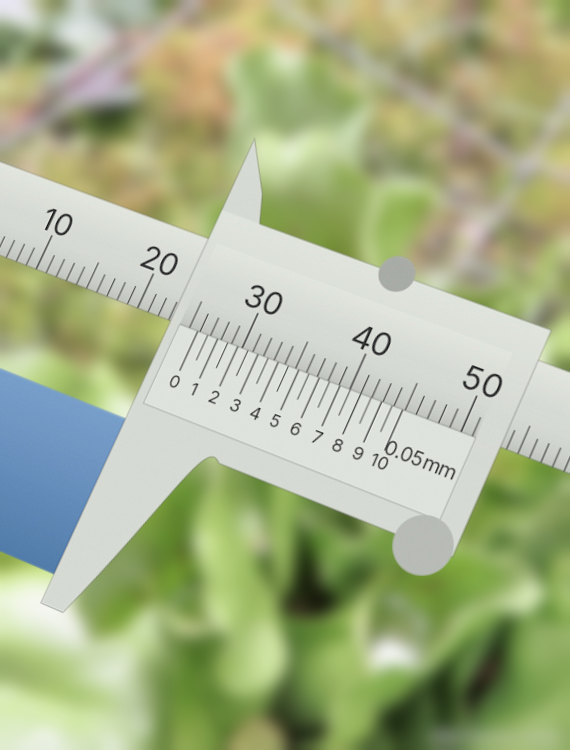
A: 25.8
